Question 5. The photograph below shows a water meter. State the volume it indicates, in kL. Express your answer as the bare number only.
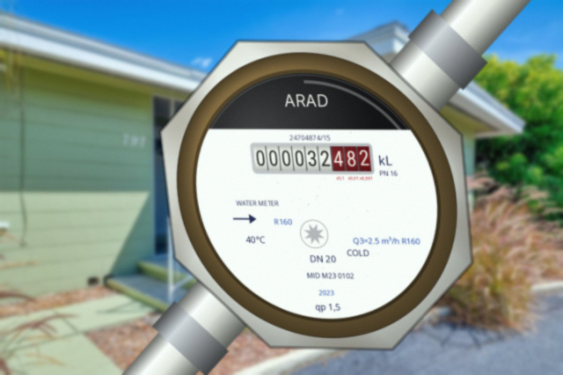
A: 32.482
